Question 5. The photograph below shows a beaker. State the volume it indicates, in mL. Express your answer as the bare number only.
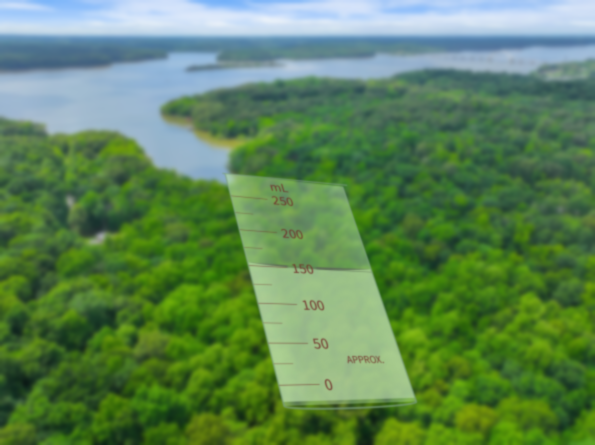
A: 150
